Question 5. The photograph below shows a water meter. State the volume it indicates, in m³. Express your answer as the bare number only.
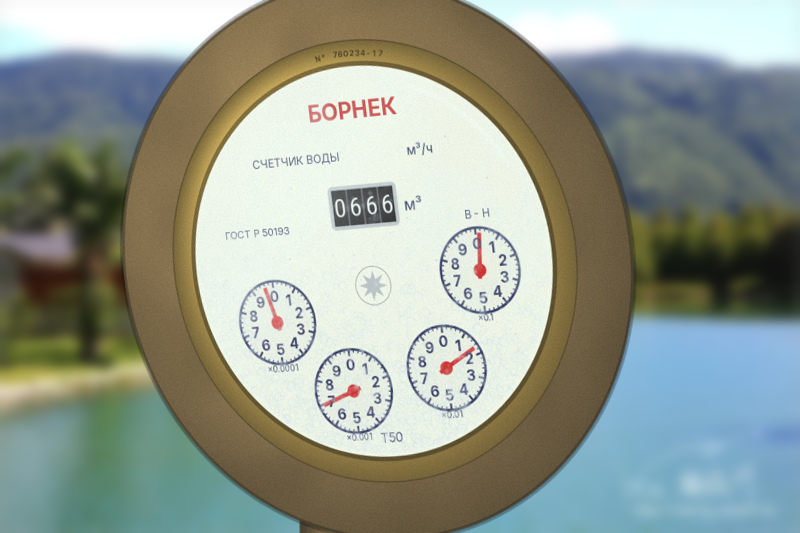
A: 666.0169
